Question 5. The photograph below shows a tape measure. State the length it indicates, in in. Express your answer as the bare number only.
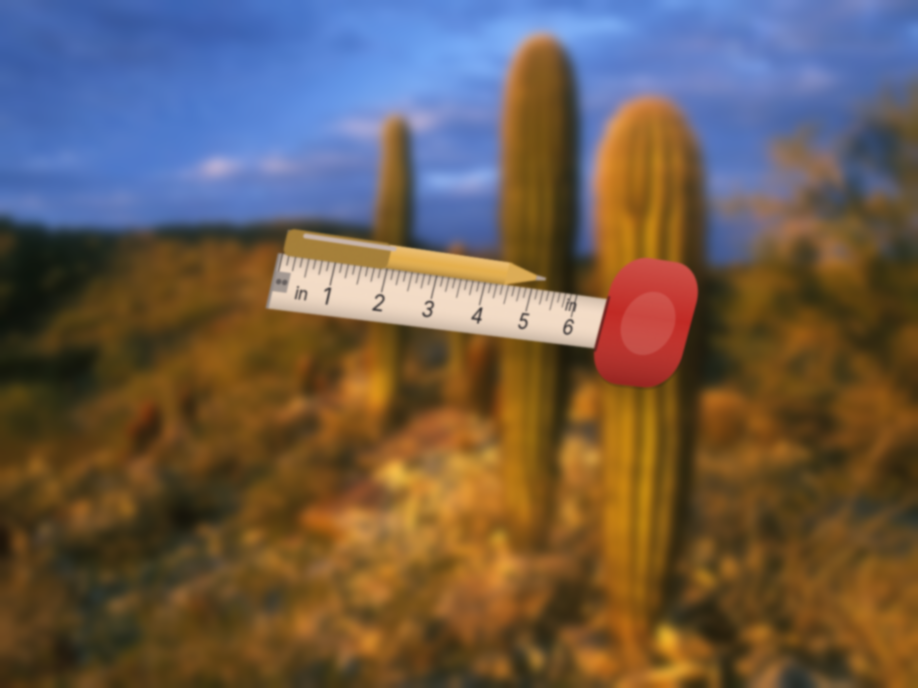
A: 5.25
